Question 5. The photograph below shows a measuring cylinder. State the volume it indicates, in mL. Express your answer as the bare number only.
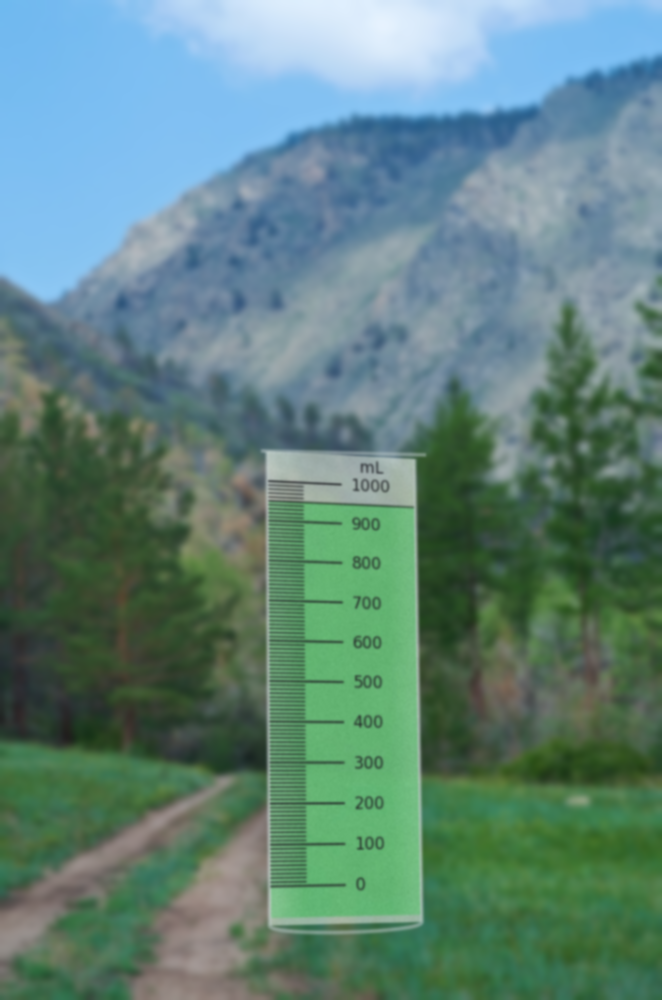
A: 950
